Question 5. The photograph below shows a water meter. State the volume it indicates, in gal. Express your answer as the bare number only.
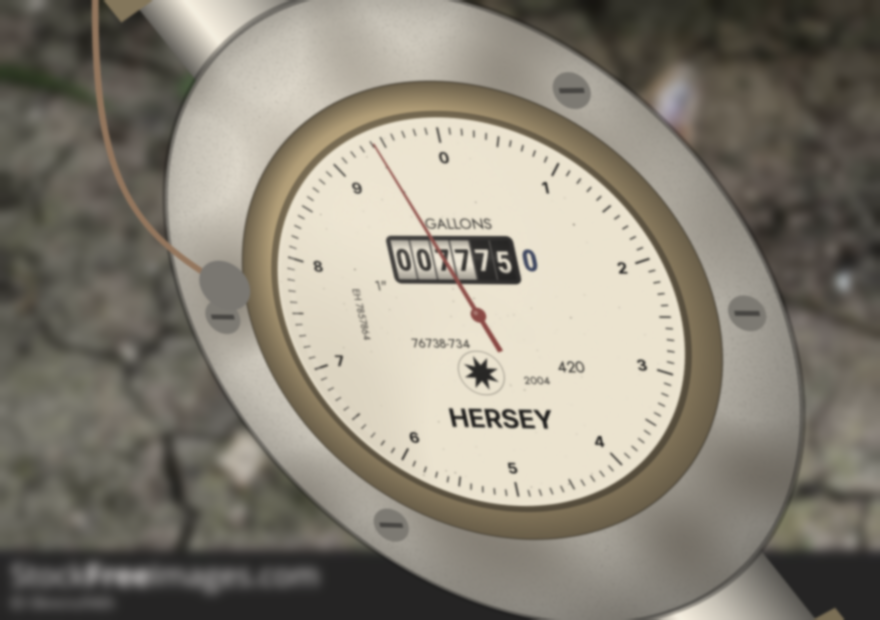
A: 77749.4
